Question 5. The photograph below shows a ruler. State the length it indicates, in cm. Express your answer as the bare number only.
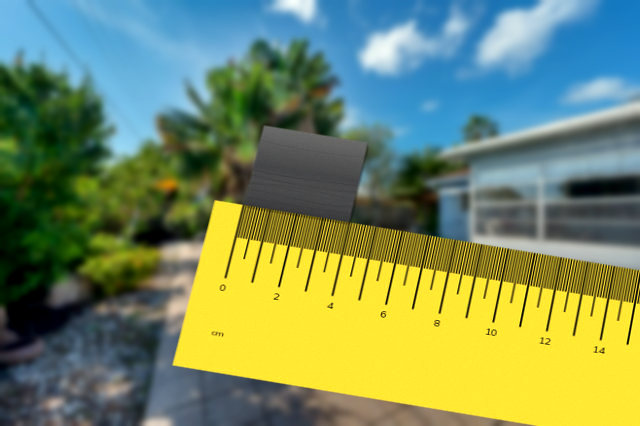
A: 4
